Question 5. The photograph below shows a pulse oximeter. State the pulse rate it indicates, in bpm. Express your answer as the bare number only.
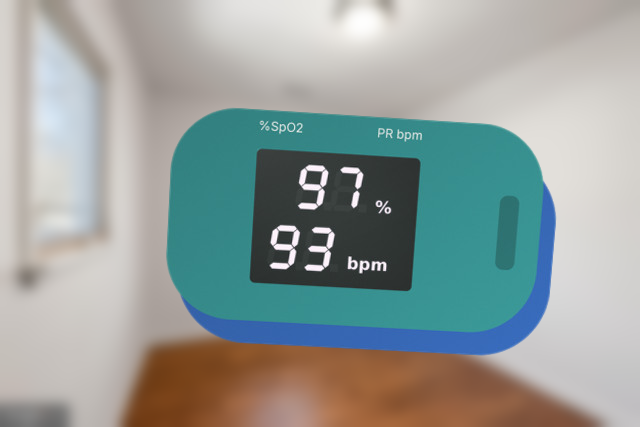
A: 93
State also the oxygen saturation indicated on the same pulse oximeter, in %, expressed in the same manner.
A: 97
